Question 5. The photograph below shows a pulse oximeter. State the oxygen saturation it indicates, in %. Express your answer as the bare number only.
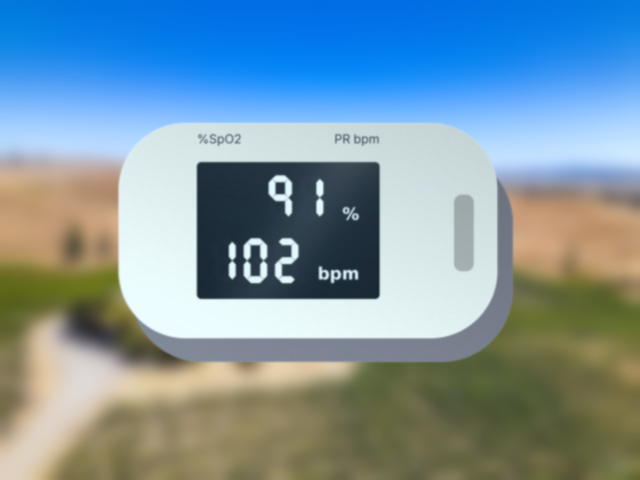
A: 91
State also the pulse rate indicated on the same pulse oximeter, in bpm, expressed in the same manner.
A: 102
